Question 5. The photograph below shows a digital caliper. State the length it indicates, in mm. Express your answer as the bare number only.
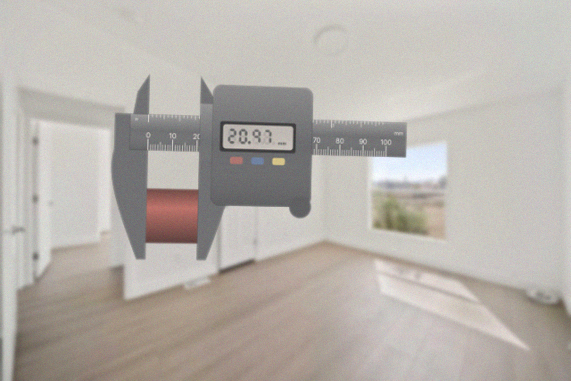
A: 20.97
